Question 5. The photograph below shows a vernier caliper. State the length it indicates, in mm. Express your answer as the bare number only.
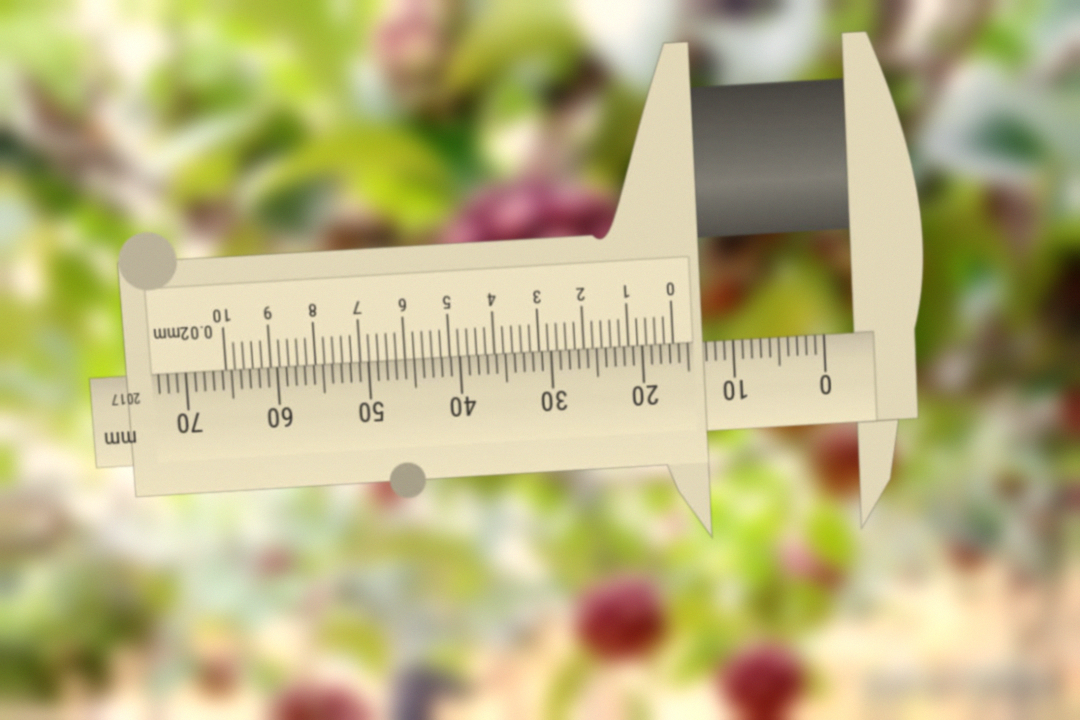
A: 16.6
